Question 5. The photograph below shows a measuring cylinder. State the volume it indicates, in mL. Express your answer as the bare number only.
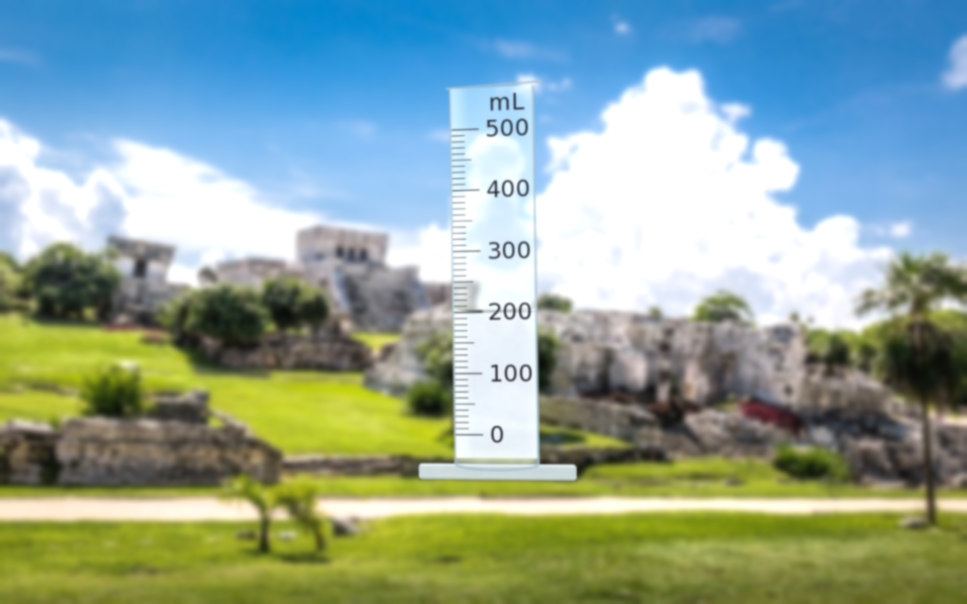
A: 200
